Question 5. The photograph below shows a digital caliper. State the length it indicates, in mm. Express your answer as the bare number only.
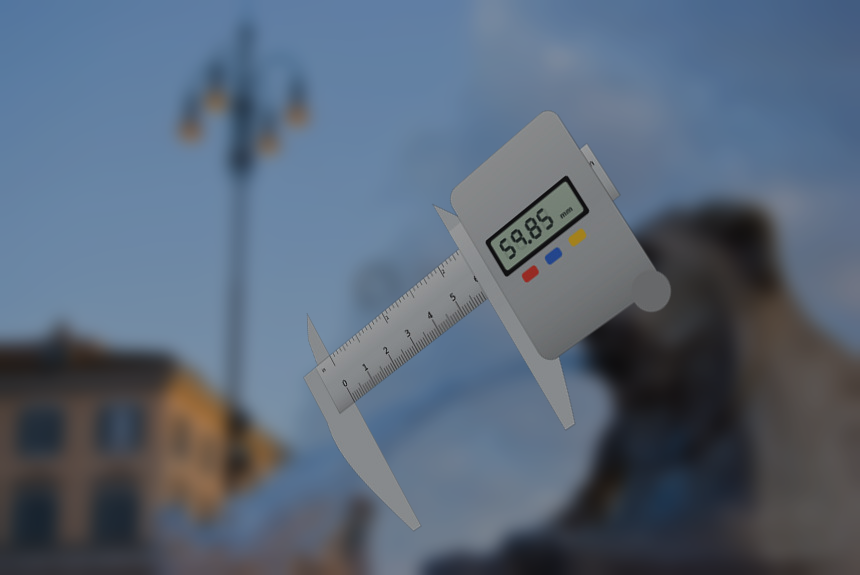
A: 59.85
